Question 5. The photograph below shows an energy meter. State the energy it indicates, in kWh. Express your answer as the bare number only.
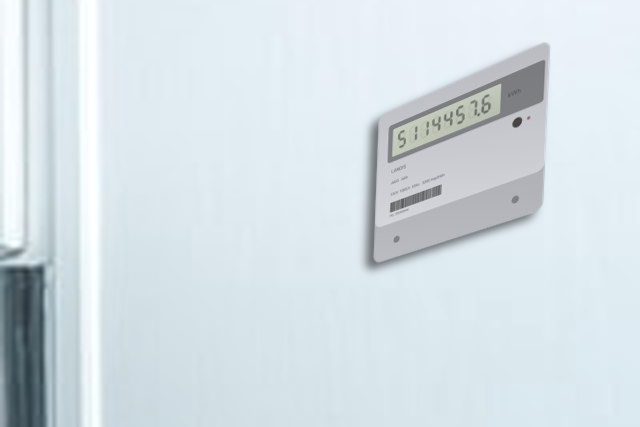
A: 5114457.6
